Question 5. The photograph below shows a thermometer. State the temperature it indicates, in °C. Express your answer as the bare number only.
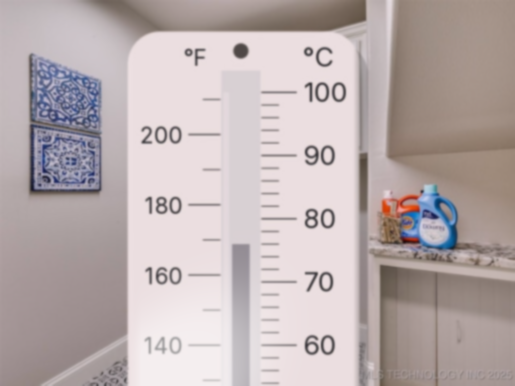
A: 76
